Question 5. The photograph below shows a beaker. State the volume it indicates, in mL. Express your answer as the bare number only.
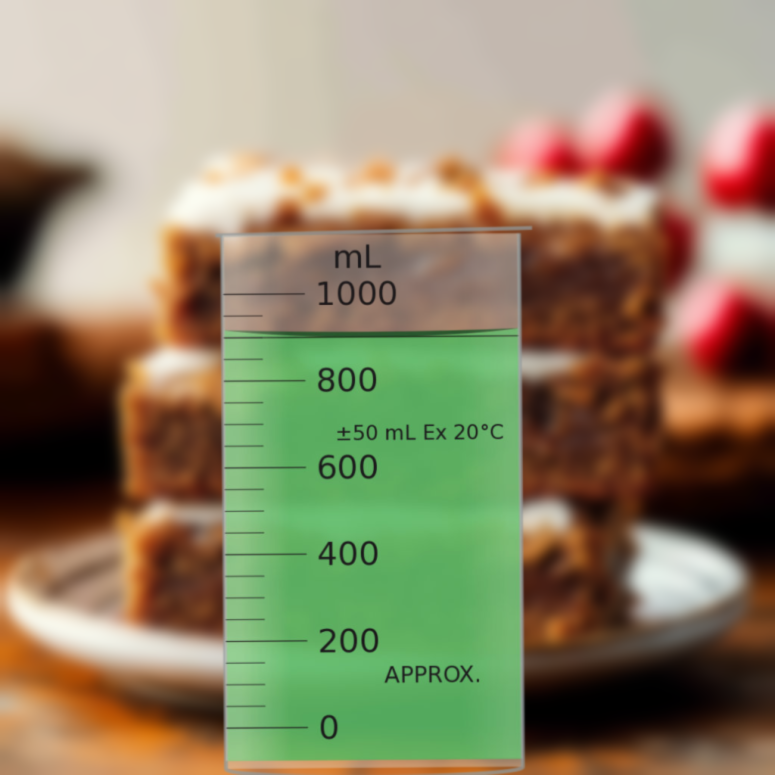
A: 900
